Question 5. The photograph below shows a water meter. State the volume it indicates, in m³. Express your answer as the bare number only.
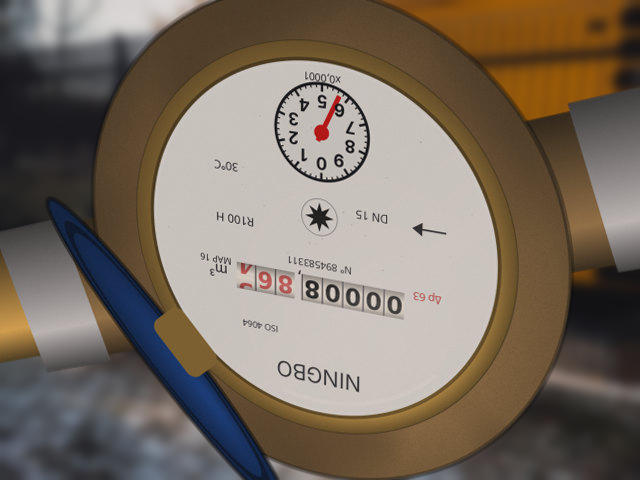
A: 8.8635
